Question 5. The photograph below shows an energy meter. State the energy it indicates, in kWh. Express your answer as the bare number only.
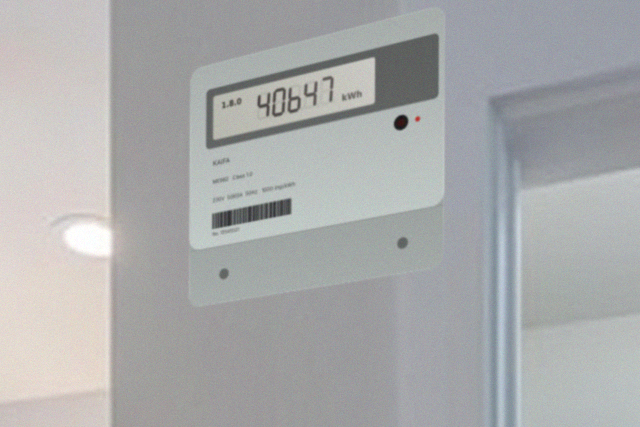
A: 40647
